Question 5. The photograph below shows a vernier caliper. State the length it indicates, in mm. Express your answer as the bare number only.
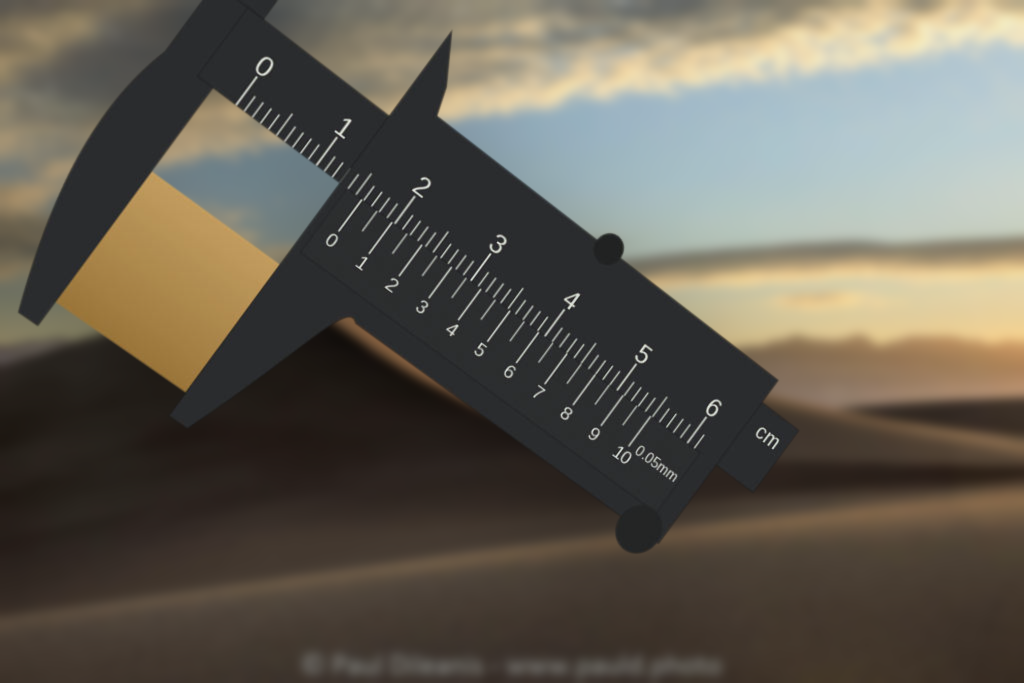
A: 15.8
